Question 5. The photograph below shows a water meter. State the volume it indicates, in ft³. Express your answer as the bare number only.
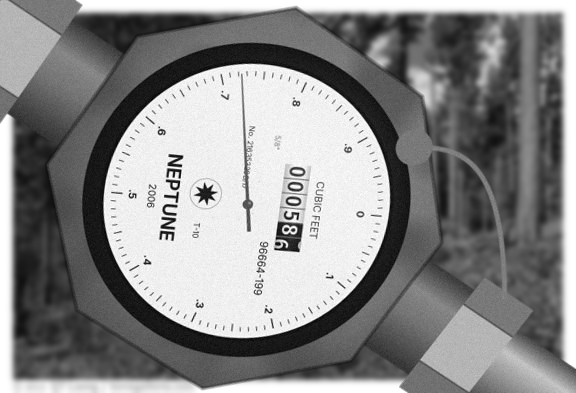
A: 585.72
